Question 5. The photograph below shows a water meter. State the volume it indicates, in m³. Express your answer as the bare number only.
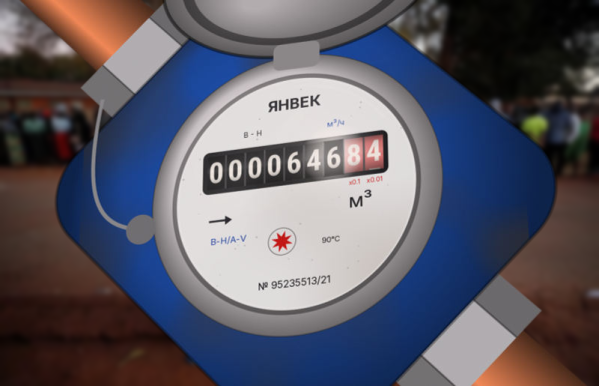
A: 646.84
